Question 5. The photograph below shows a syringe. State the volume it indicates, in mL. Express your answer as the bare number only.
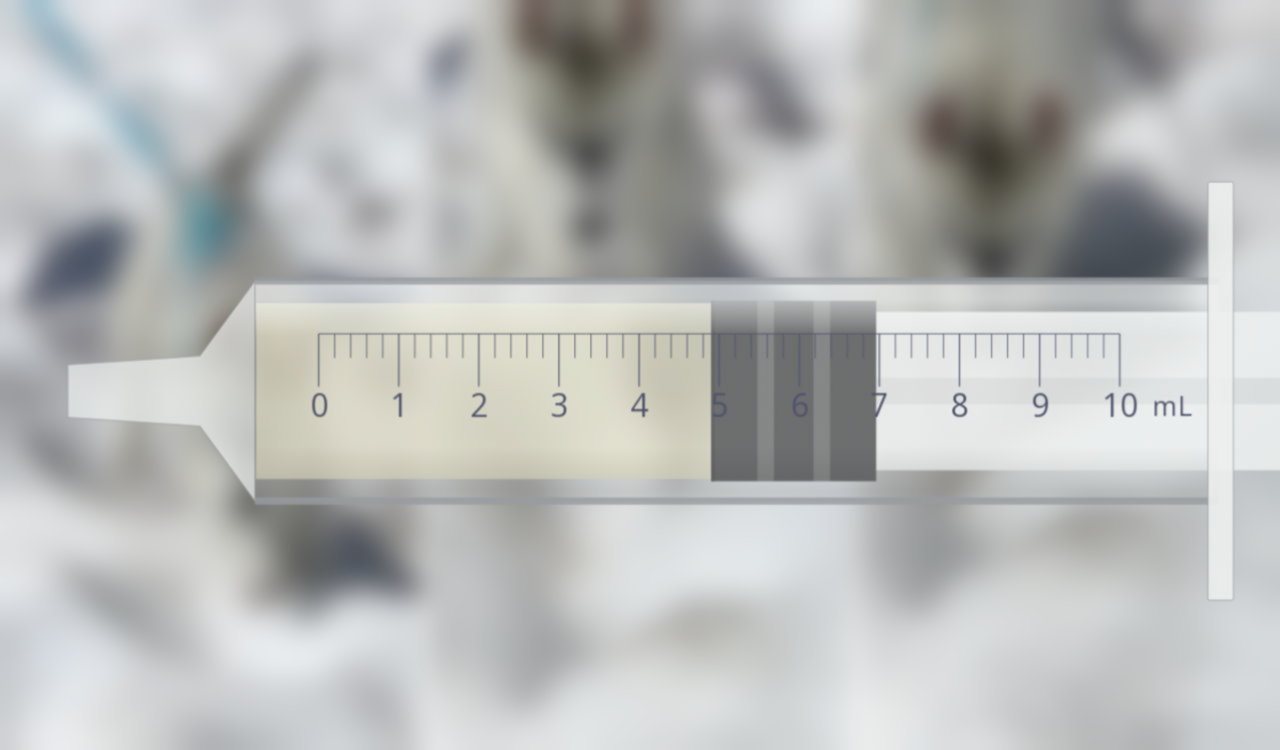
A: 4.9
